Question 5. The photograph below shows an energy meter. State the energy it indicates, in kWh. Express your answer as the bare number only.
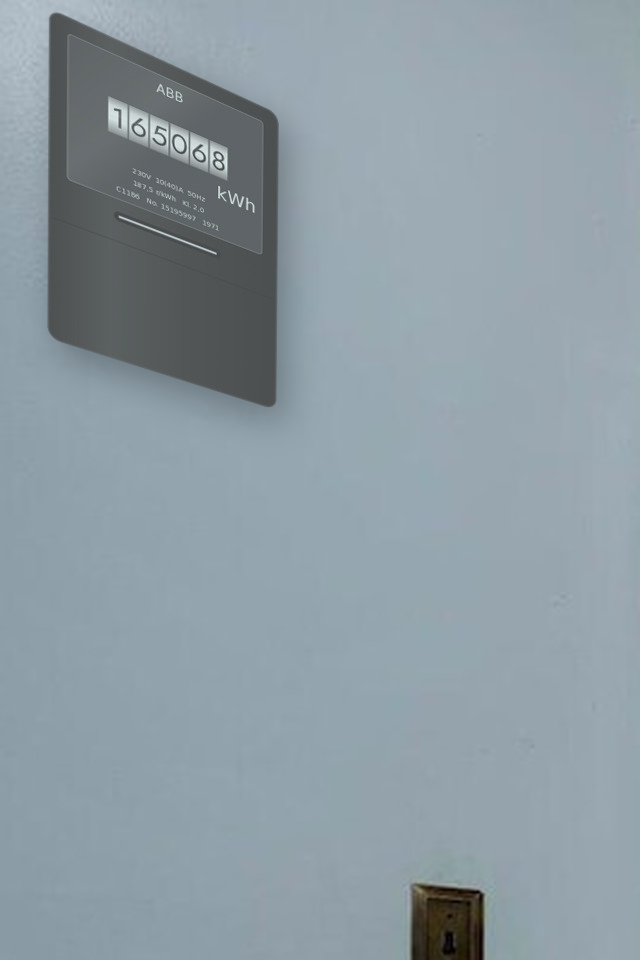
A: 165068
